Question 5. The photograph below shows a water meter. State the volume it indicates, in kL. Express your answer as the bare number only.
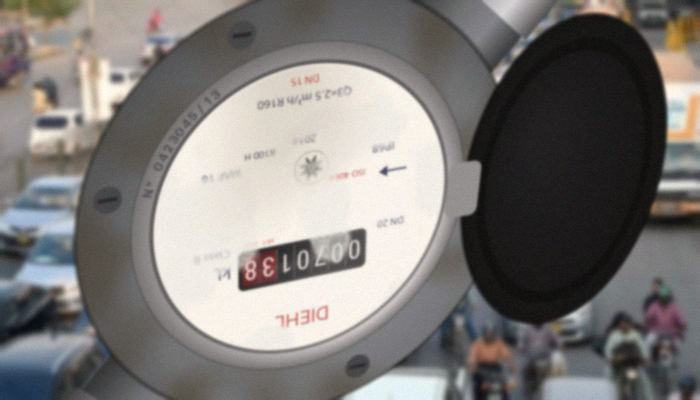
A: 701.38
